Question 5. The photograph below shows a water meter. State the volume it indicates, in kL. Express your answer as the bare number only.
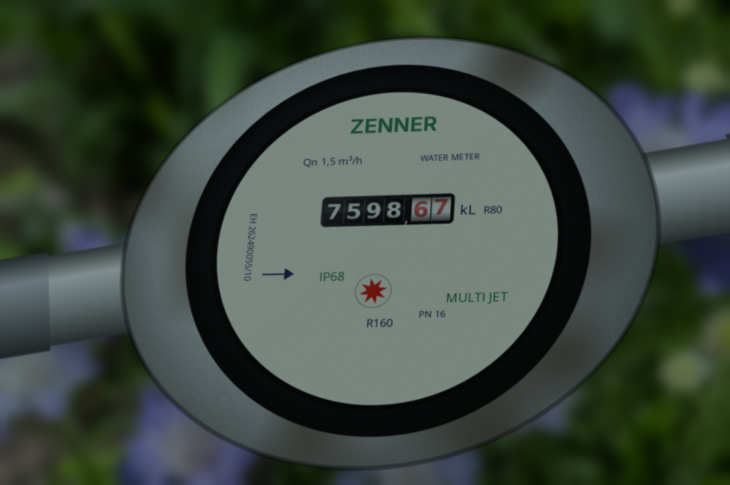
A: 7598.67
